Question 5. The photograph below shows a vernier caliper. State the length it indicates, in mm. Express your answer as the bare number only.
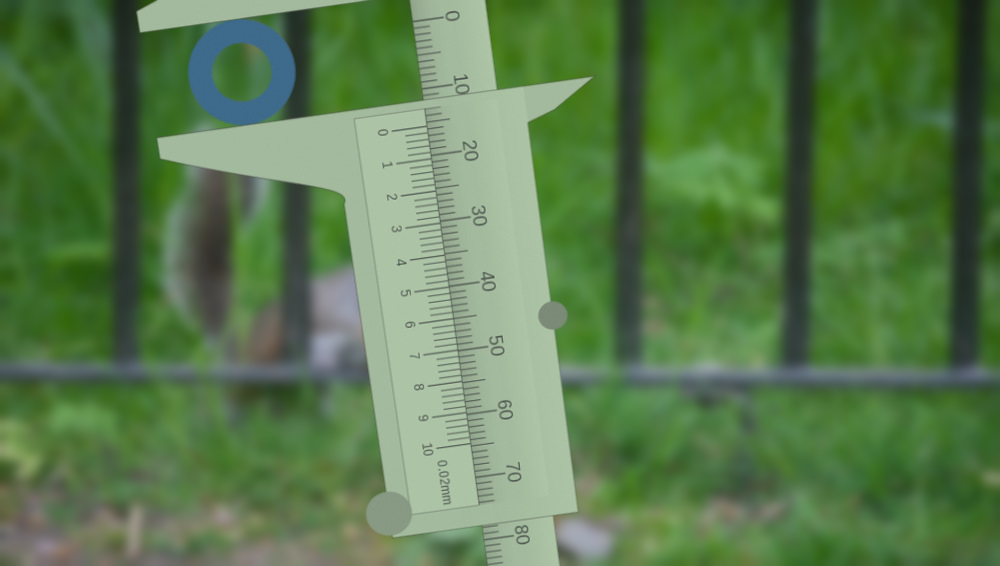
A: 15.6
